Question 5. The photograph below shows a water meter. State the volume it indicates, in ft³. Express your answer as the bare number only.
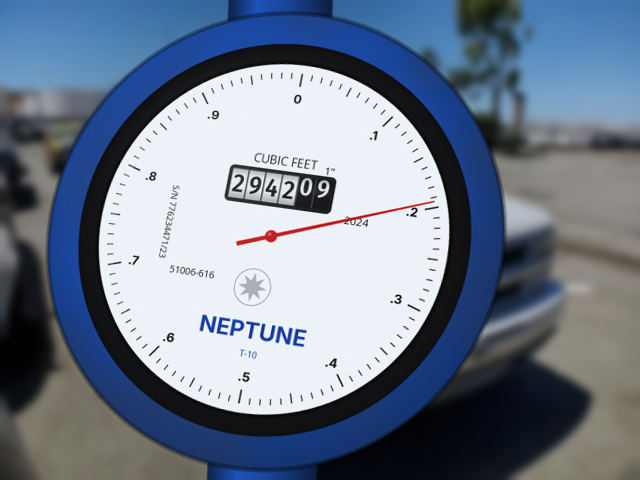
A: 294209.19
